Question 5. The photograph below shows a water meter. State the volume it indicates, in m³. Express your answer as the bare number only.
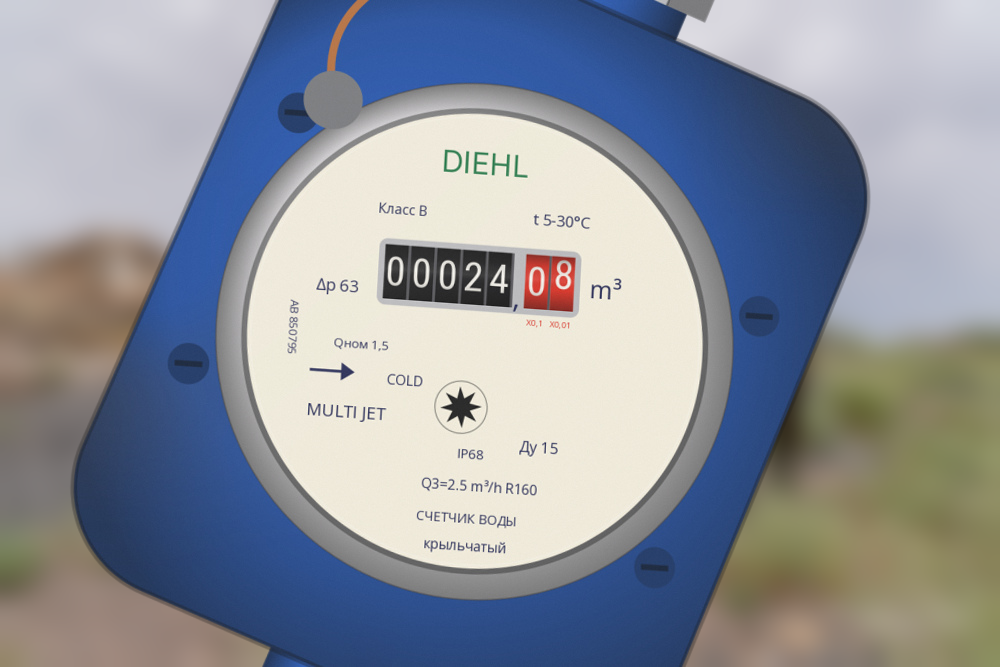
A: 24.08
